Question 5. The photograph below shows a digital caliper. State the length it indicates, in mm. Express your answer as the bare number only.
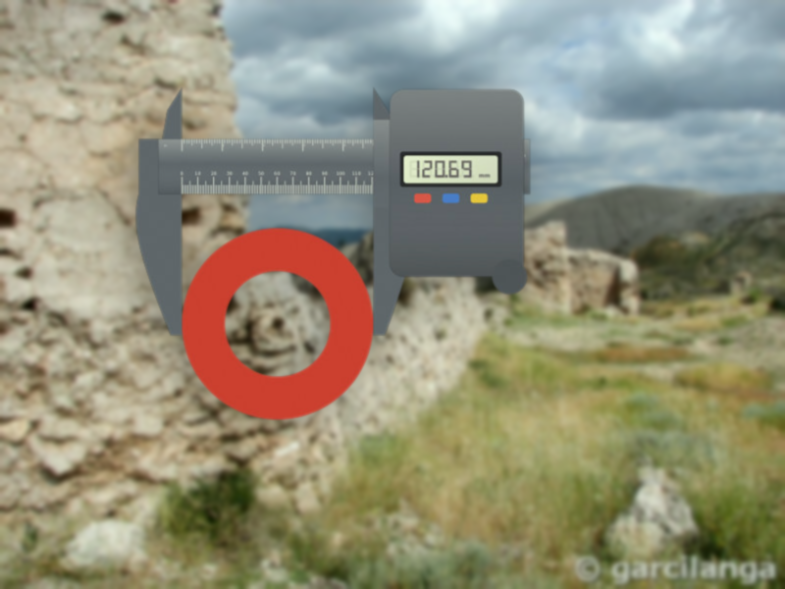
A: 120.69
